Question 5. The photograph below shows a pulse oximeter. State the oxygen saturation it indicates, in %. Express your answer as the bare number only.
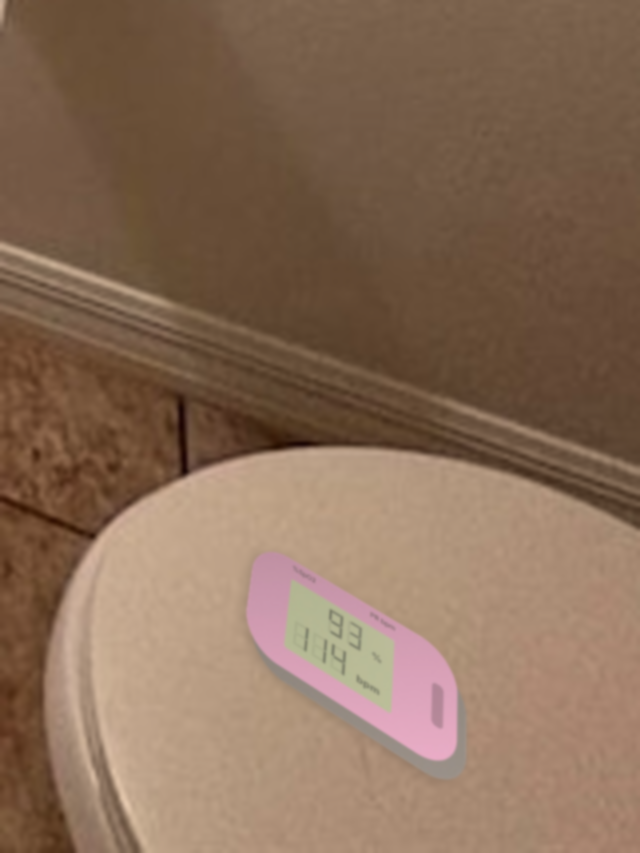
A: 93
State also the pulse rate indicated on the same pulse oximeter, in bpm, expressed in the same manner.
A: 114
